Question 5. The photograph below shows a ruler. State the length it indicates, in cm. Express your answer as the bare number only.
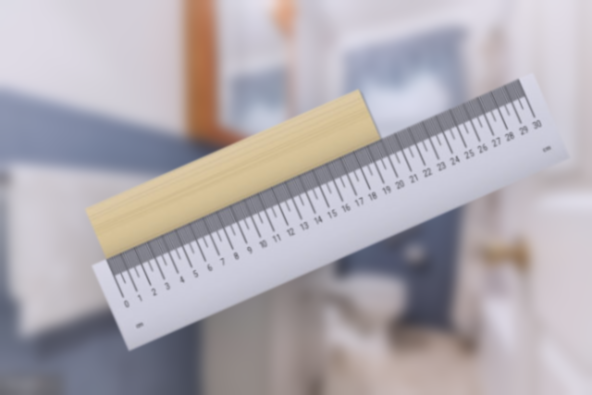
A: 20
